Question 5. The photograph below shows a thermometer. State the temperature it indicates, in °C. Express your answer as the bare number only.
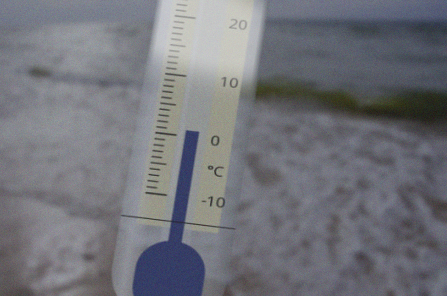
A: 1
